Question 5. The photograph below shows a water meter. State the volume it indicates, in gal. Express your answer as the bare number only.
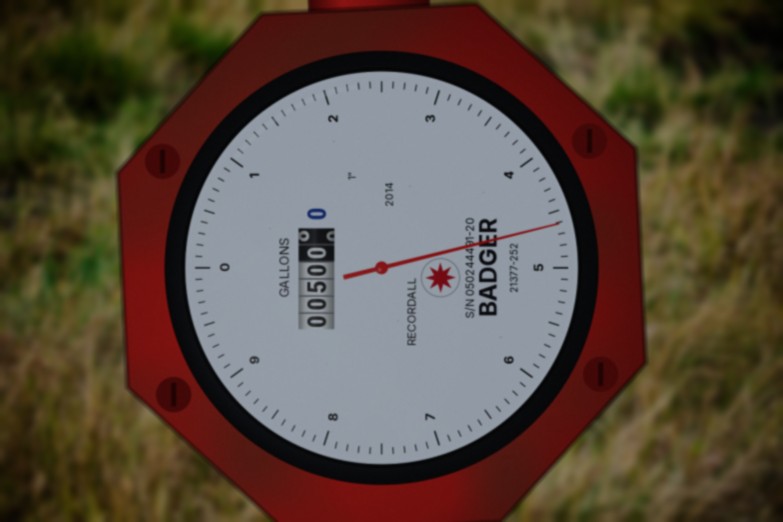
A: 50084.6
